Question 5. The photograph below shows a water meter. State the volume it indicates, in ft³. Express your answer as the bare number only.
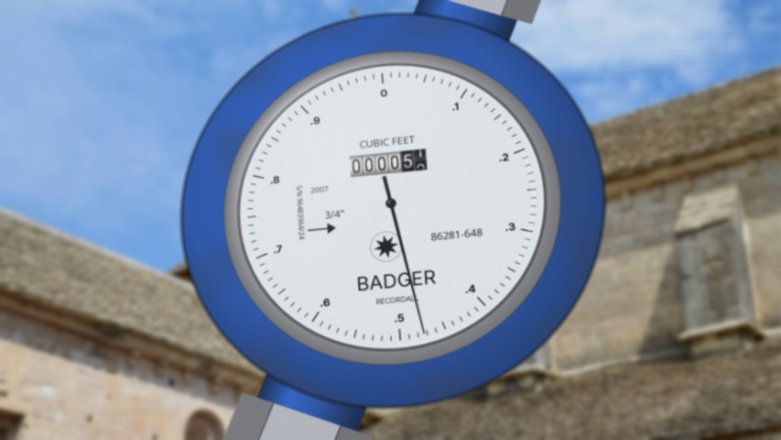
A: 51.47
